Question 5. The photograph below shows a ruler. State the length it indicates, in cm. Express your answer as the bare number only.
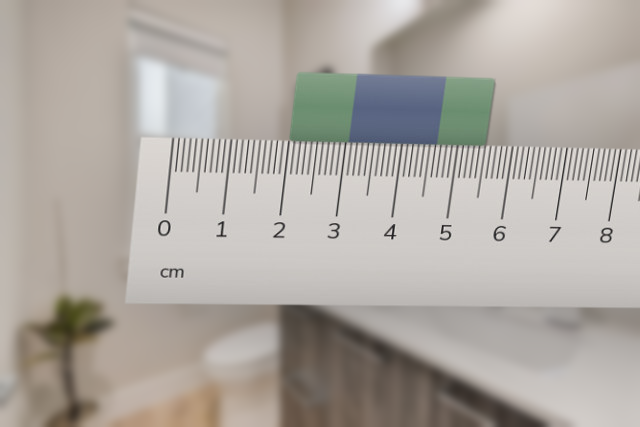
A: 3.5
